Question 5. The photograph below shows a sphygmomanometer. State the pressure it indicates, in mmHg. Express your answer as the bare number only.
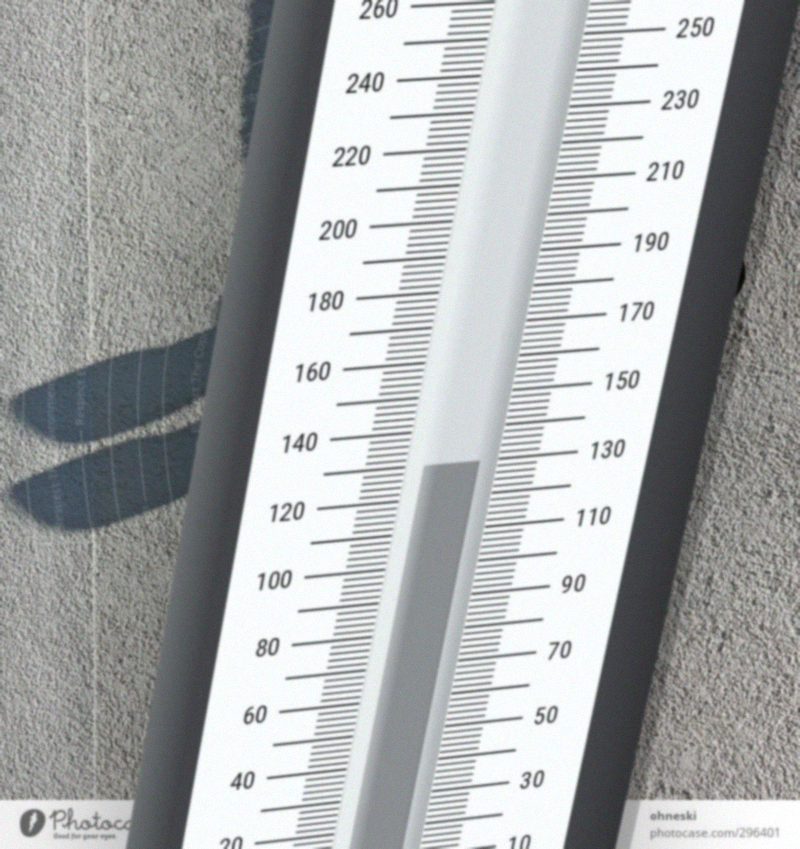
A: 130
